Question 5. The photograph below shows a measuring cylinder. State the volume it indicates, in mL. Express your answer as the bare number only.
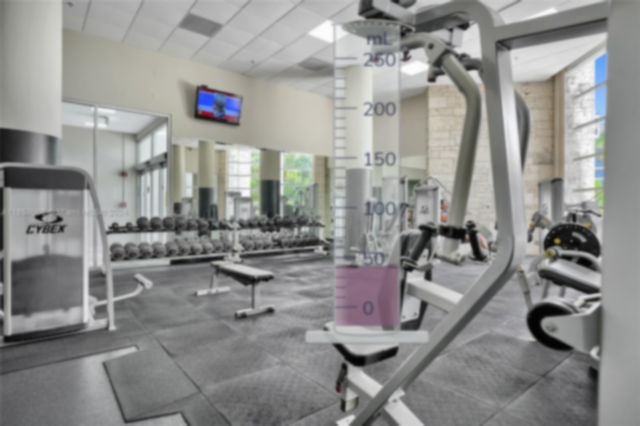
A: 40
